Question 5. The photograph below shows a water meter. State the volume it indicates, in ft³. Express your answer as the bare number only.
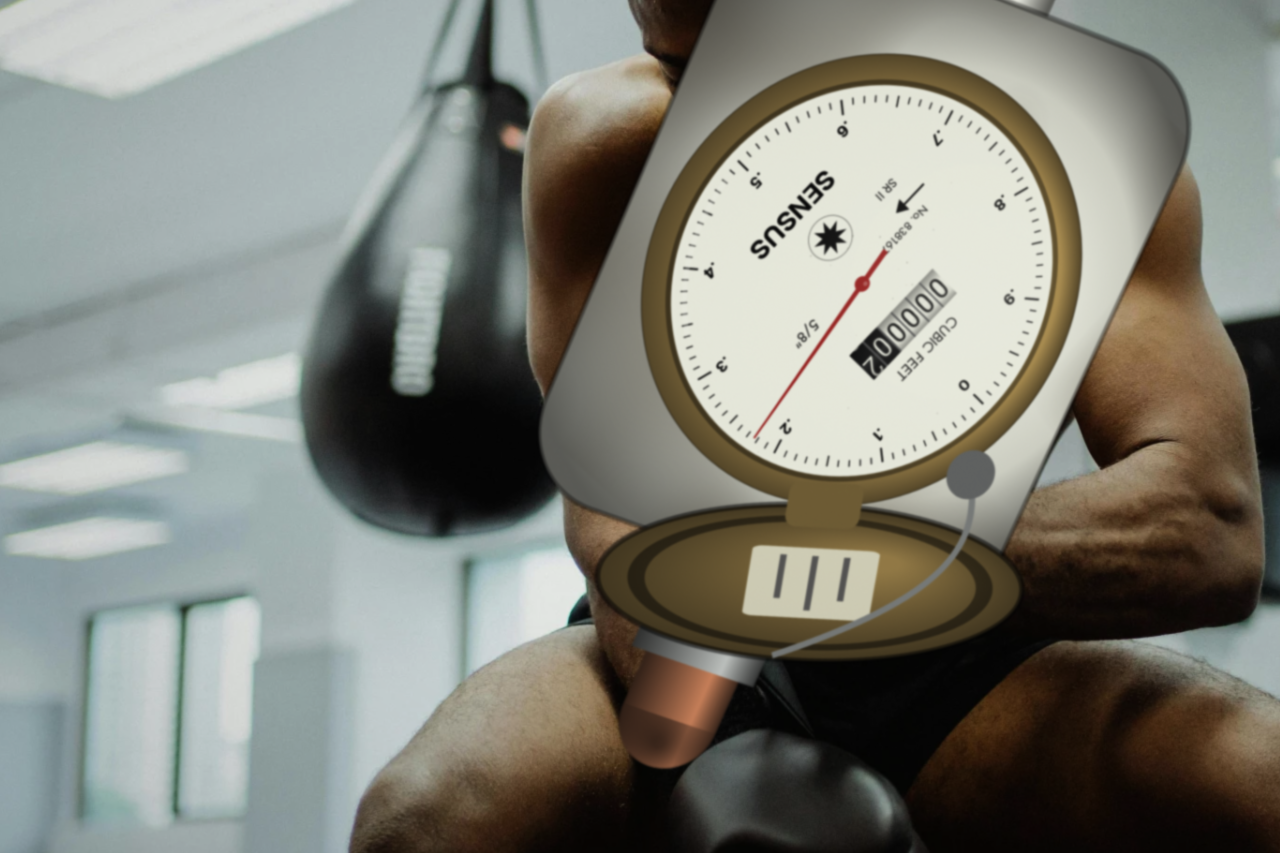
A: 2.22
